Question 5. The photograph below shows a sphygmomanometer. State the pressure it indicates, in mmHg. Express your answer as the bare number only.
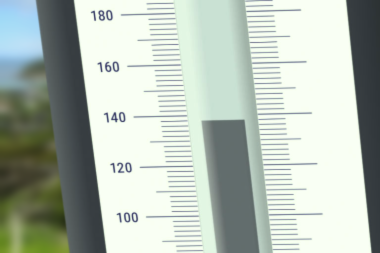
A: 138
